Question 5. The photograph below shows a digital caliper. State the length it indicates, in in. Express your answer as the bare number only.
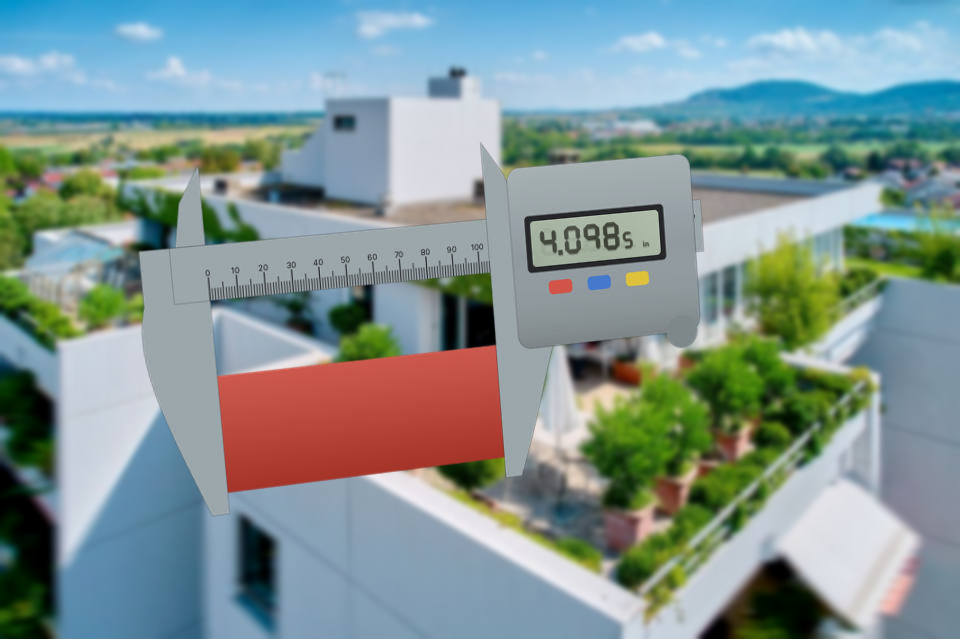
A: 4.0985
